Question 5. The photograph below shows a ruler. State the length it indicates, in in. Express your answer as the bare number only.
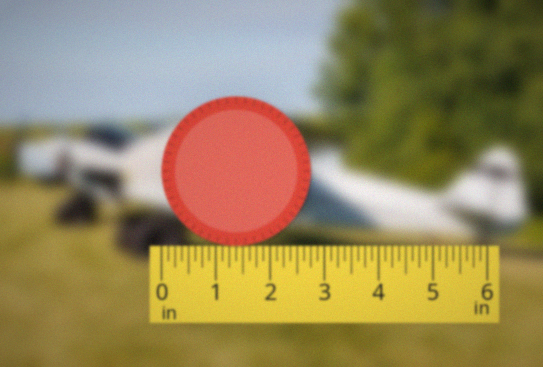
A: 2.75
